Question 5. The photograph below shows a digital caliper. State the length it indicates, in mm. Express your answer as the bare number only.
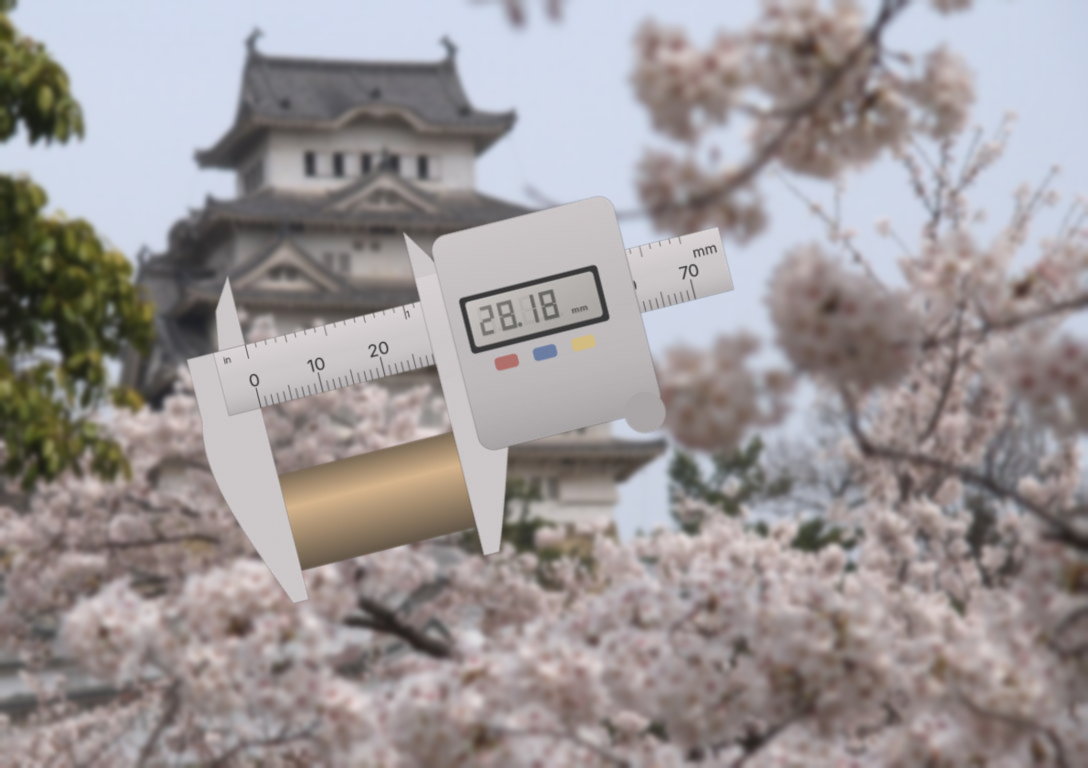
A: 28.18
